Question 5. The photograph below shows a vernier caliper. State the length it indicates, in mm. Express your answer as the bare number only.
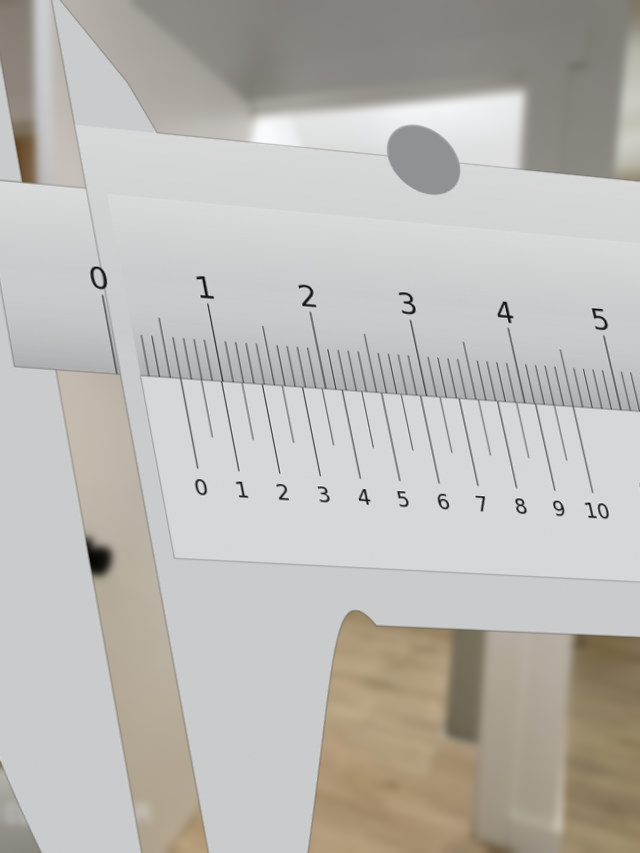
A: 6.0
